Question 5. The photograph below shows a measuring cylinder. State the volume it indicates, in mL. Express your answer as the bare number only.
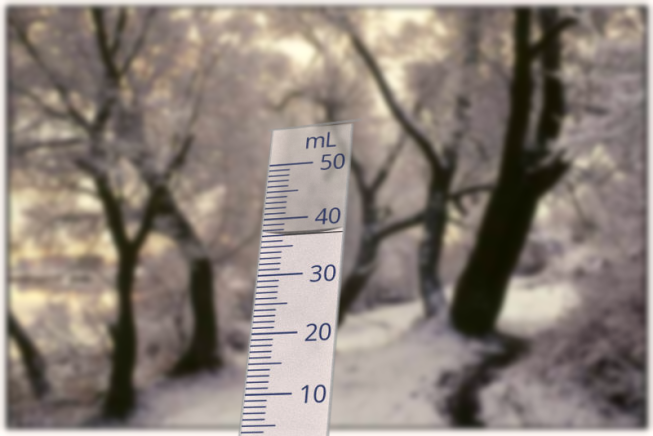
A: 37
